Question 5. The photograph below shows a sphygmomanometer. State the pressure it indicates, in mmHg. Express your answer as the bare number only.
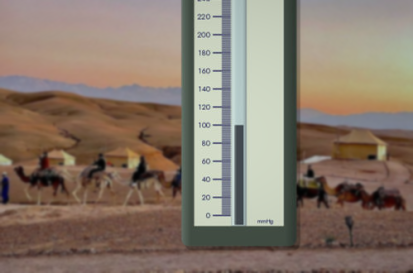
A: 100
